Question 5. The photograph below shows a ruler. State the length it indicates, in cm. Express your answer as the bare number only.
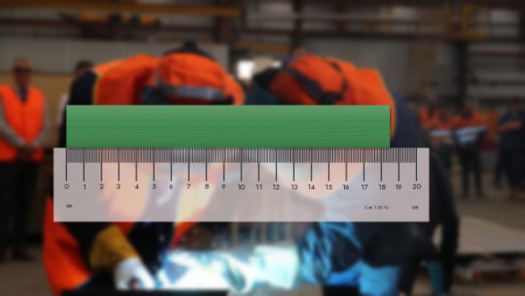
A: 18.5
